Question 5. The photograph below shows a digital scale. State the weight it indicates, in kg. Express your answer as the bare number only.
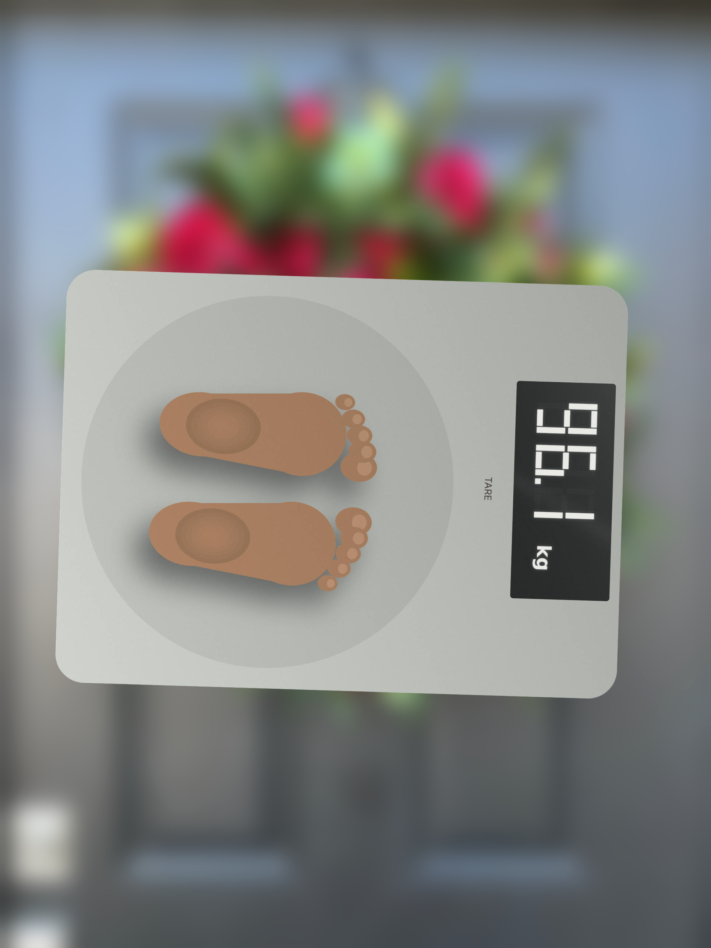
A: 96.1
